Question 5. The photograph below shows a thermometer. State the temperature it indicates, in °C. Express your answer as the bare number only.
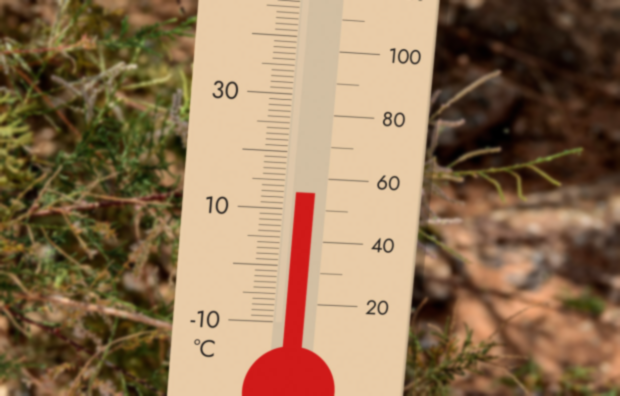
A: 13
